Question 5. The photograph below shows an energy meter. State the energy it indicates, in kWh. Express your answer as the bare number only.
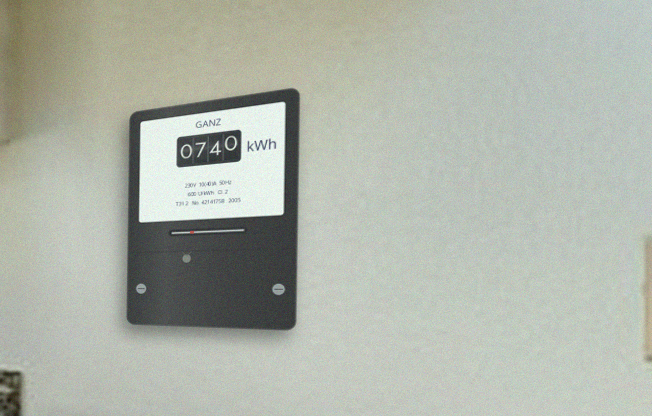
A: 740
